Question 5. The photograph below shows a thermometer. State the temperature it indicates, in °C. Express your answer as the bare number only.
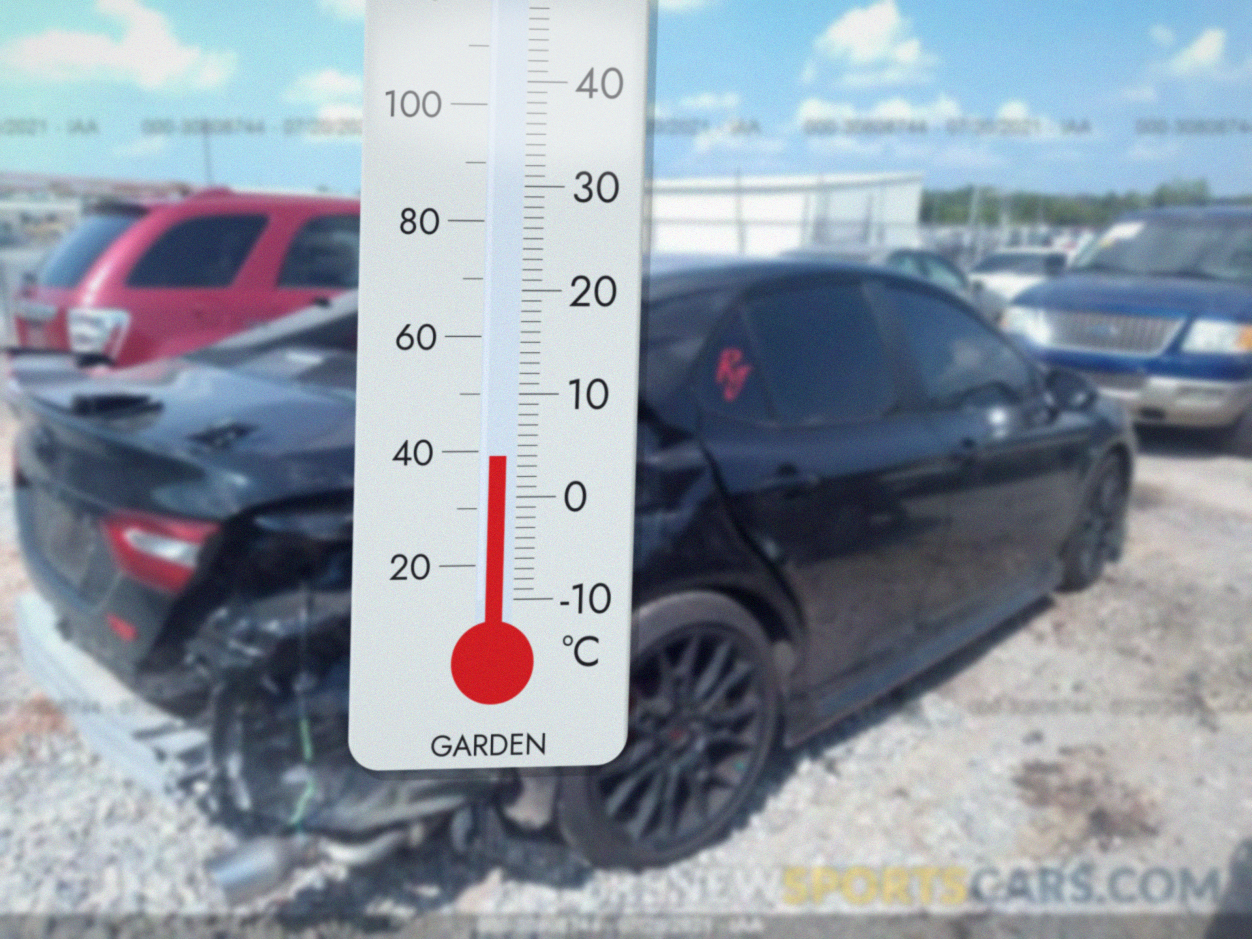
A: 4
